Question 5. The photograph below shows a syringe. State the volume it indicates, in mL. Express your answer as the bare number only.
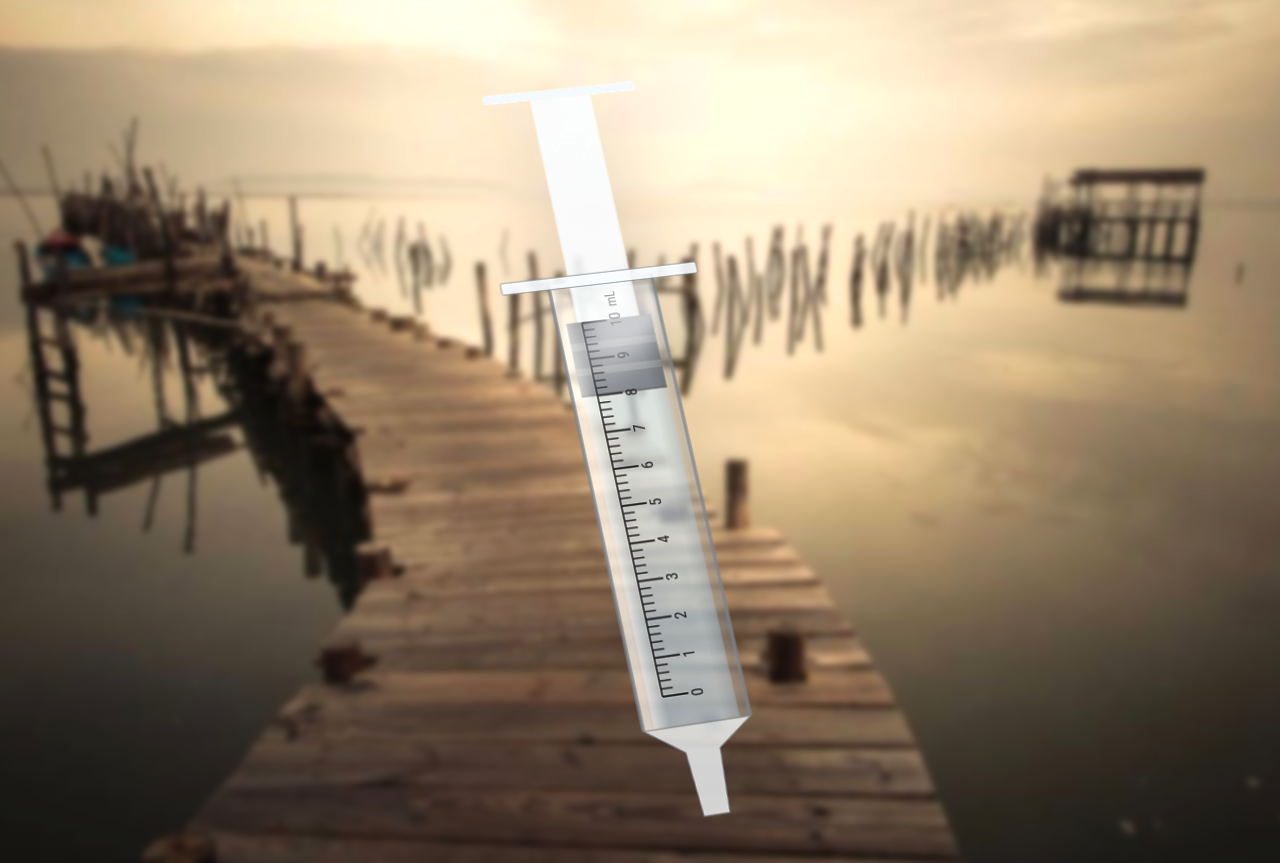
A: 8
